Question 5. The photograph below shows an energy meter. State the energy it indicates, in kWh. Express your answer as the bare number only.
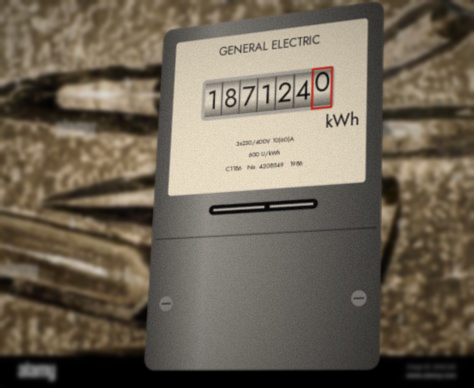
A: 187124.0
